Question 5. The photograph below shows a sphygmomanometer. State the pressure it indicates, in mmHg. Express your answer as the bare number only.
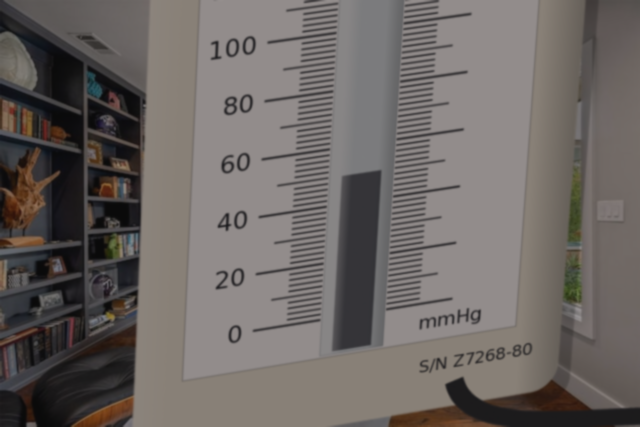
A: 50
